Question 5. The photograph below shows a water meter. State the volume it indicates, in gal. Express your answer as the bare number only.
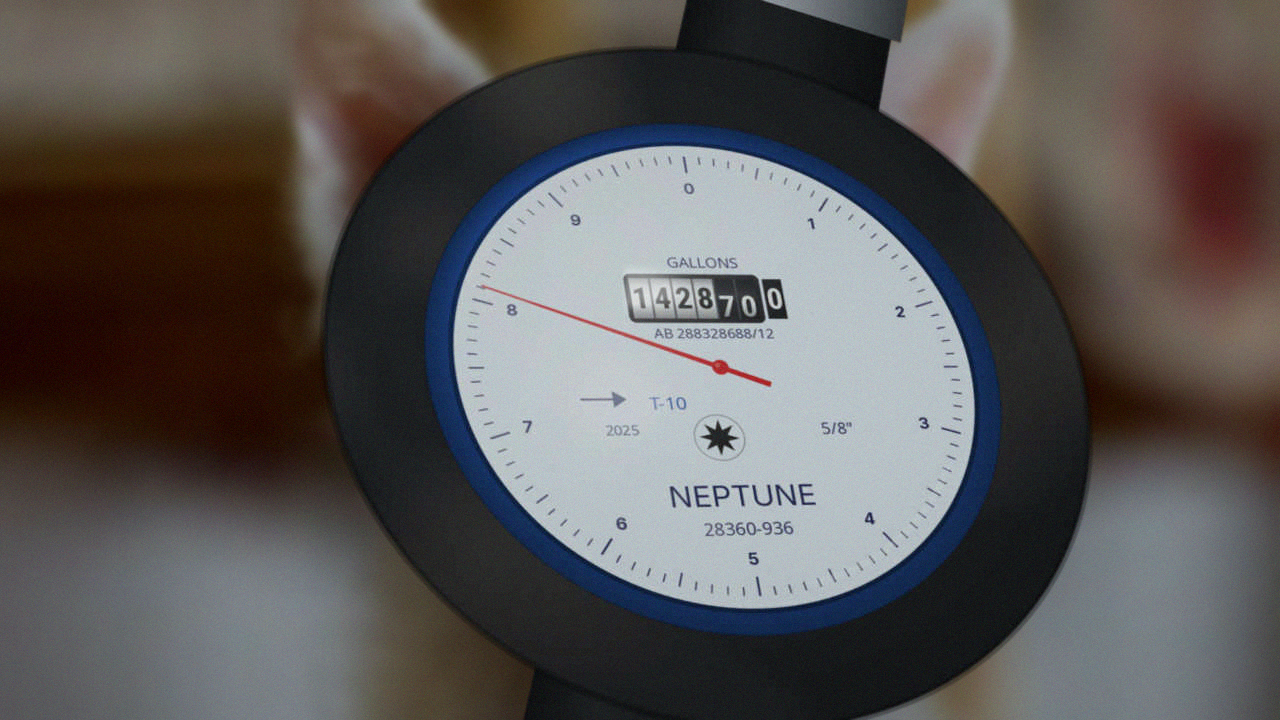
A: 1428698.1
